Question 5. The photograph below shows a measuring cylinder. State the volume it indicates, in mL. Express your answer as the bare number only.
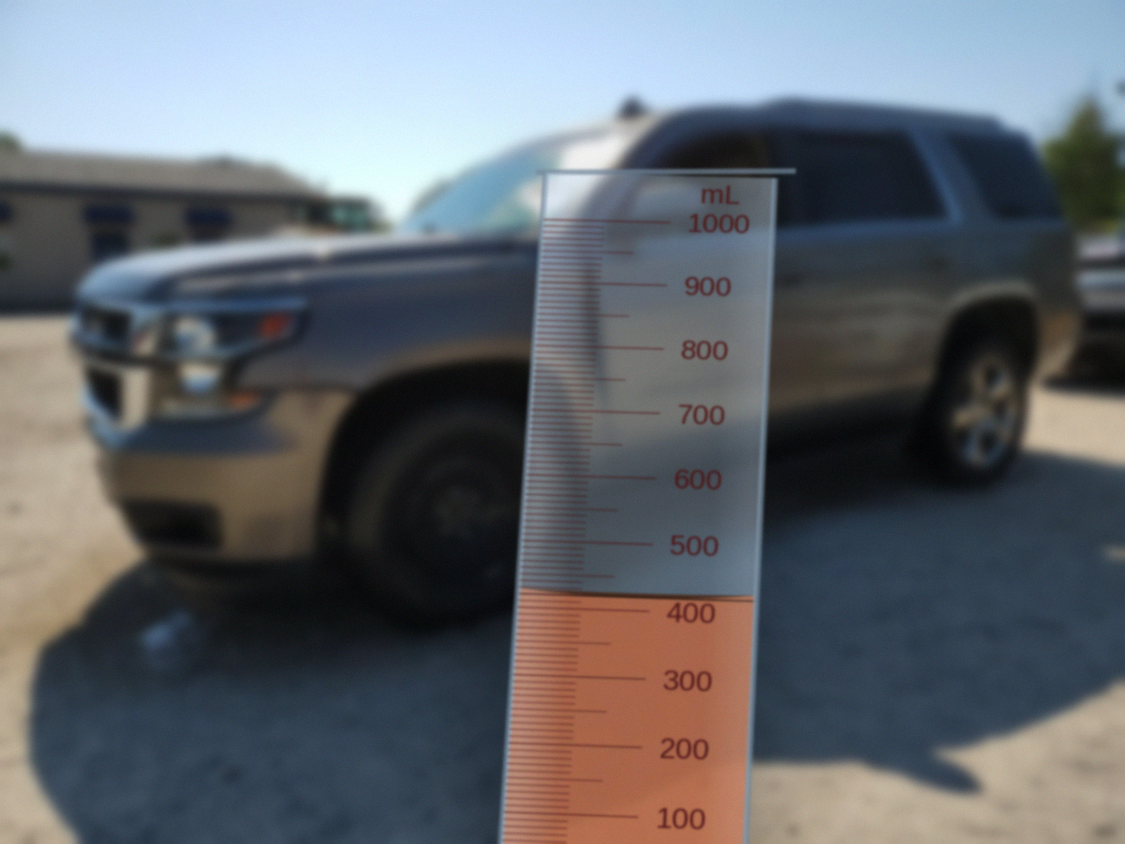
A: 420
